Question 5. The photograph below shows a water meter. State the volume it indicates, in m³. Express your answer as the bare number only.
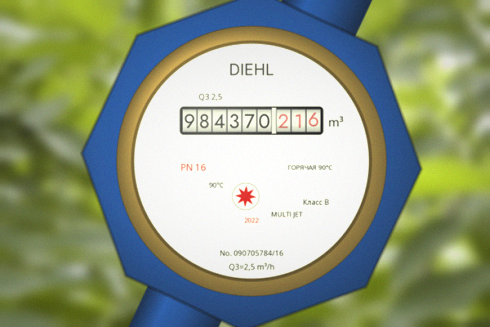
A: 984370.216
